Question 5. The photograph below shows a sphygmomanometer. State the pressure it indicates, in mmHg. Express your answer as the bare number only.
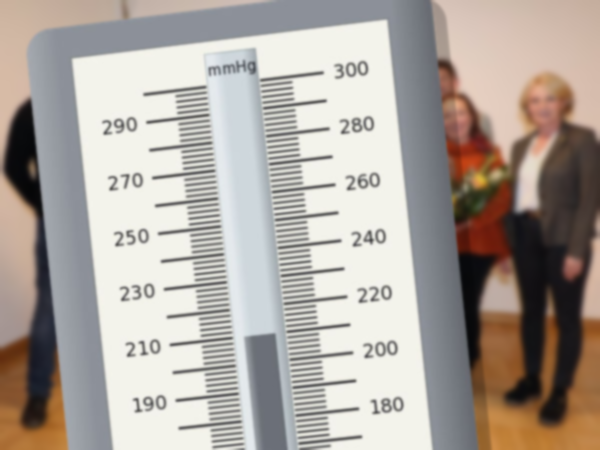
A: 210
